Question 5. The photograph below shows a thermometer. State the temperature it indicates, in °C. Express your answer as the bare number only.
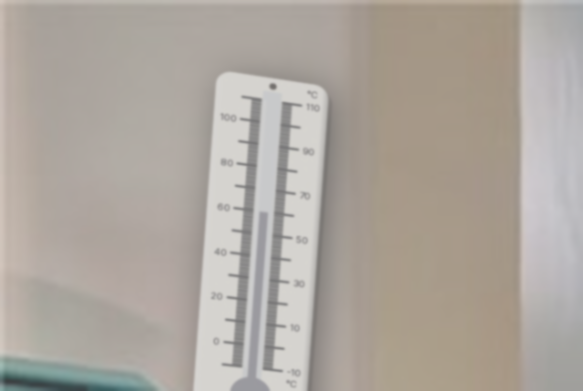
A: 60
